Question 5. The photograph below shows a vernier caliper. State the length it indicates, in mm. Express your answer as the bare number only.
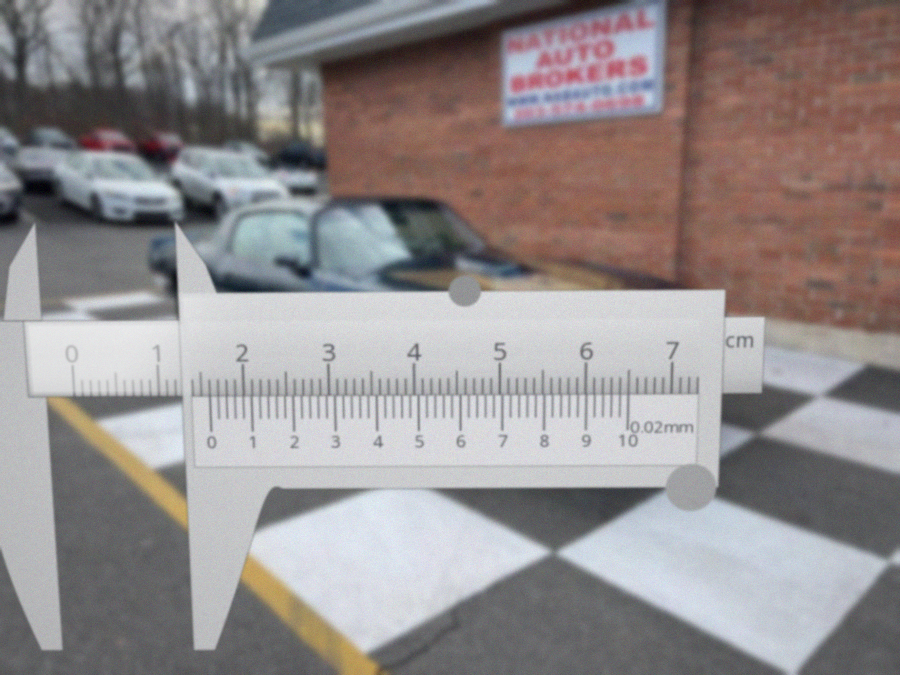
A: 16.0
